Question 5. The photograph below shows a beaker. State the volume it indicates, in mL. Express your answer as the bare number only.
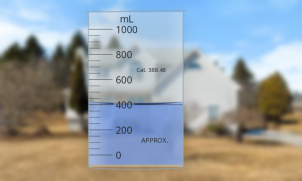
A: 400
